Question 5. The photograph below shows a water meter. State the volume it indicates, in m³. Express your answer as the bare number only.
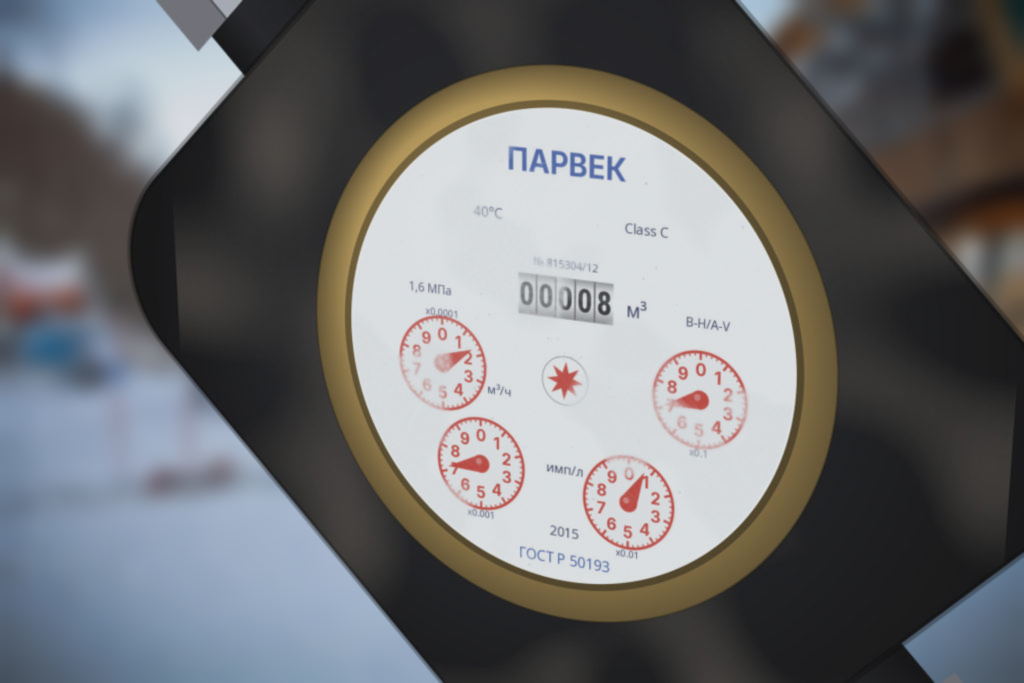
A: 8.7071
